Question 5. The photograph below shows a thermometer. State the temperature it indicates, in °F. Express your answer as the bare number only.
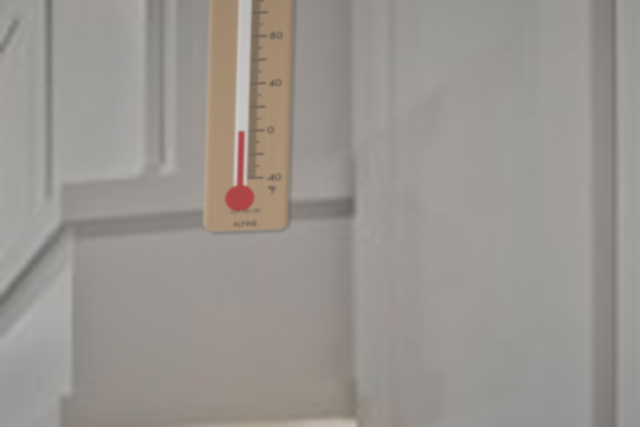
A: 0
